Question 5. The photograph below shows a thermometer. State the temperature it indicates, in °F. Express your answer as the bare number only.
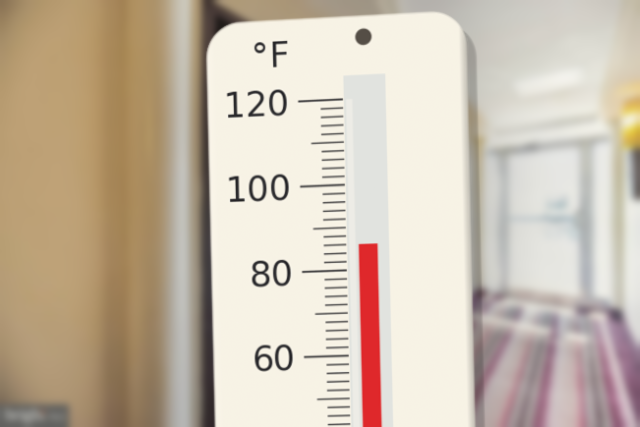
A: 86
